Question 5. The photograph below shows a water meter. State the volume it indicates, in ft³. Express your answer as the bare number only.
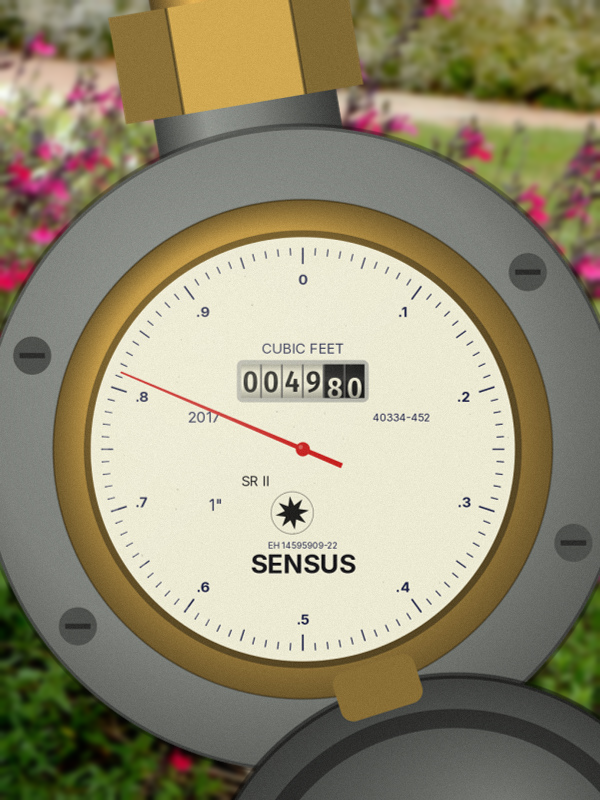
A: 4979.81
